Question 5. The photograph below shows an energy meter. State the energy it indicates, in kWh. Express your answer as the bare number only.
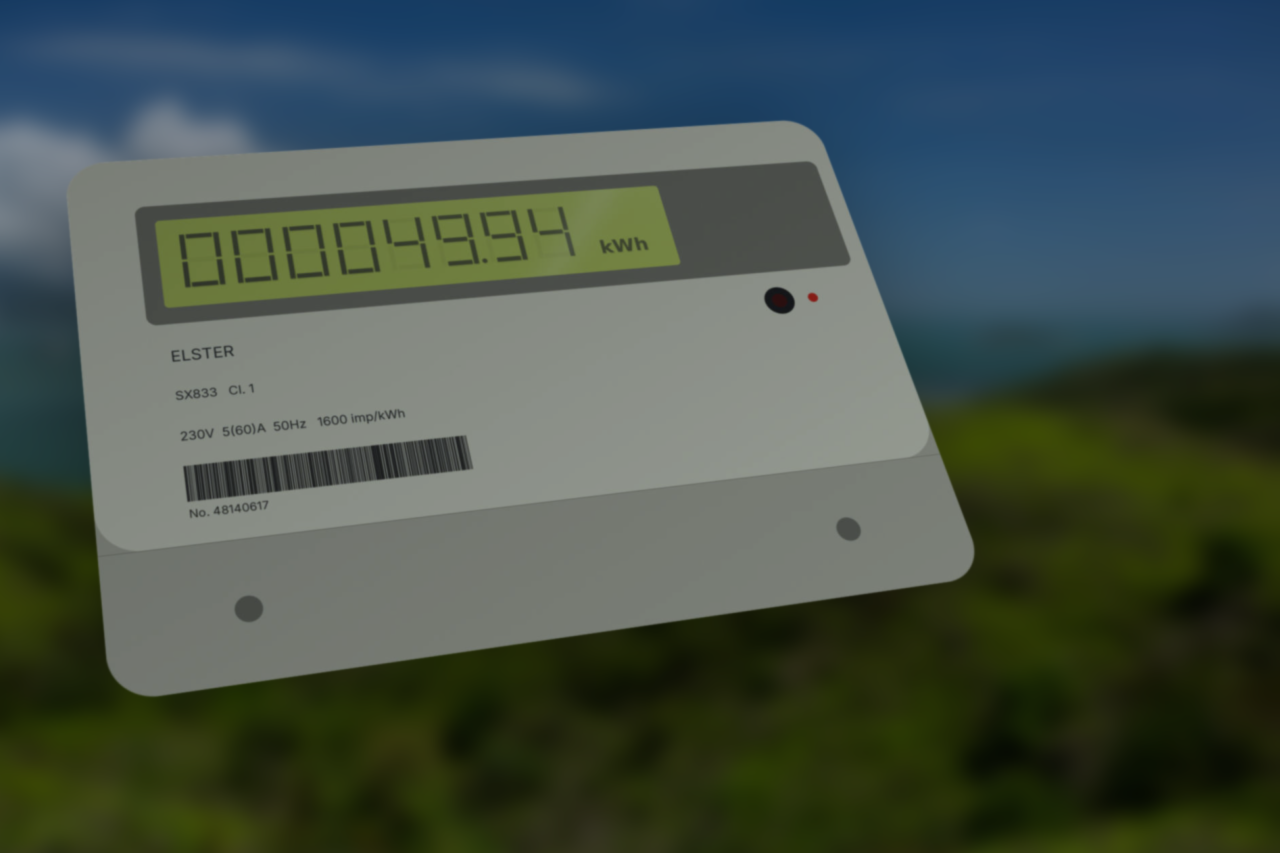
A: 49.94
